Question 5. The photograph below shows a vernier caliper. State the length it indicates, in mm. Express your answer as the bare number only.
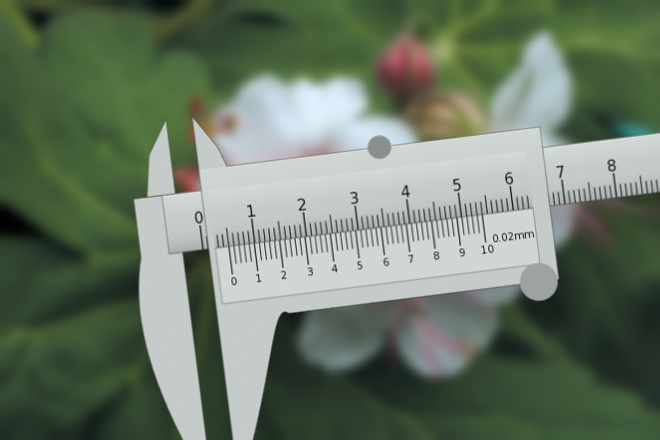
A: 5.0
